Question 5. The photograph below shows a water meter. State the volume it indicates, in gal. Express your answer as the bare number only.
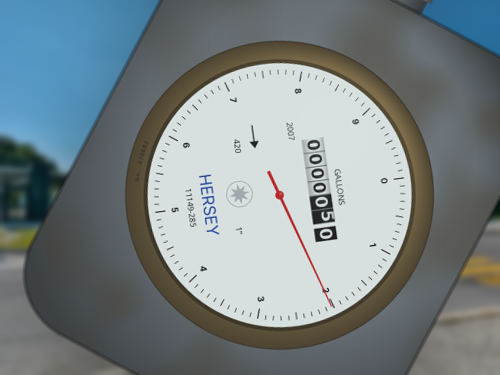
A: 52.0
